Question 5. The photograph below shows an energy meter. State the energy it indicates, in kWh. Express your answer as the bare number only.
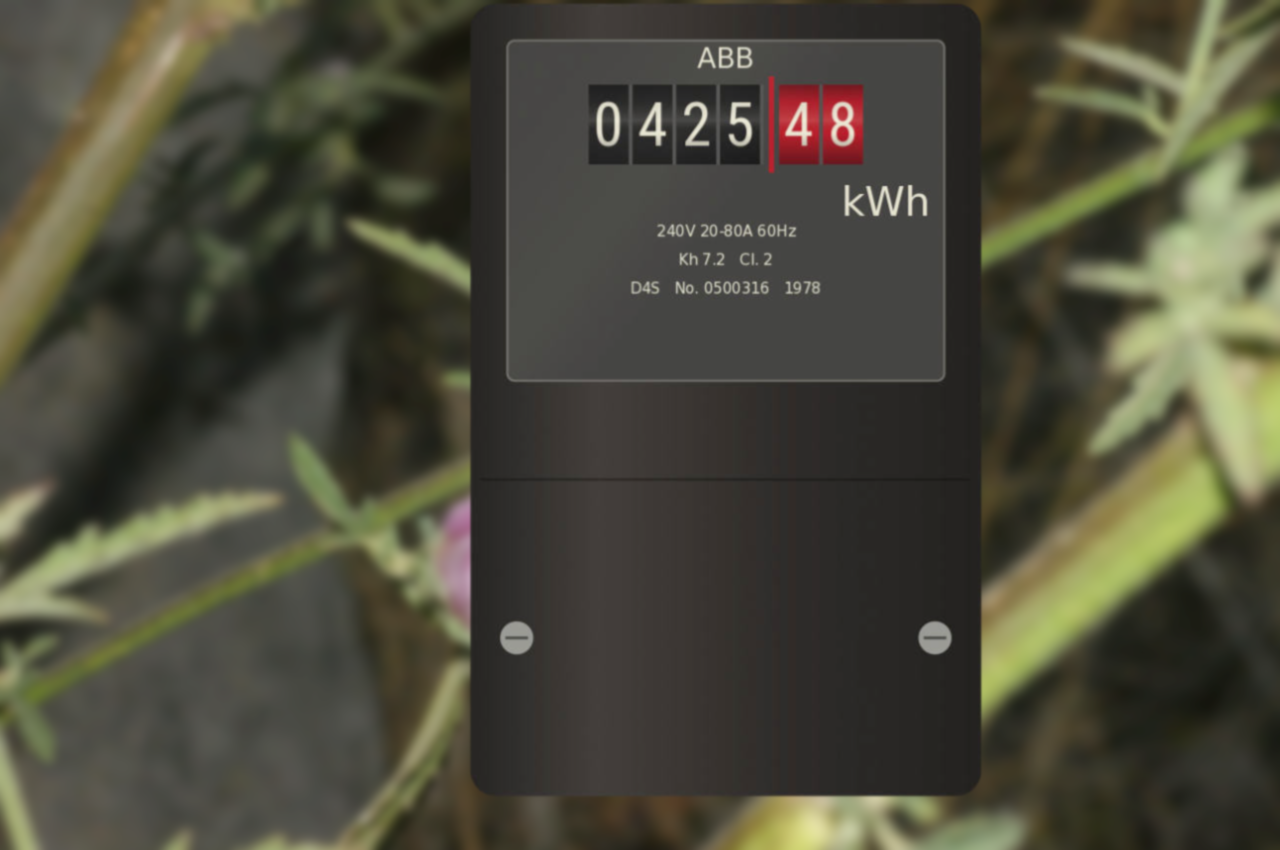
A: 425.48
